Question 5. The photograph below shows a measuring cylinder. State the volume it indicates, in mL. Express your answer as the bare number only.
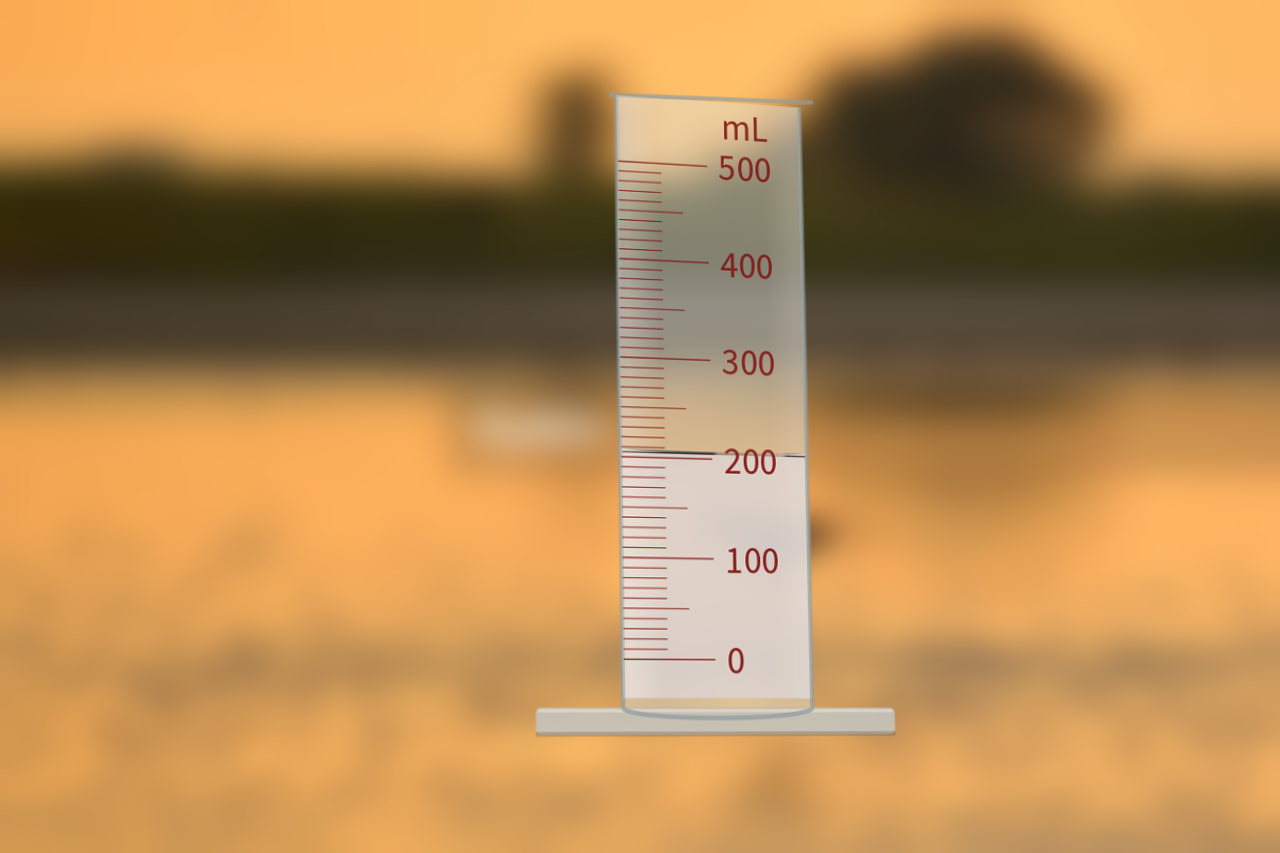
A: 205
